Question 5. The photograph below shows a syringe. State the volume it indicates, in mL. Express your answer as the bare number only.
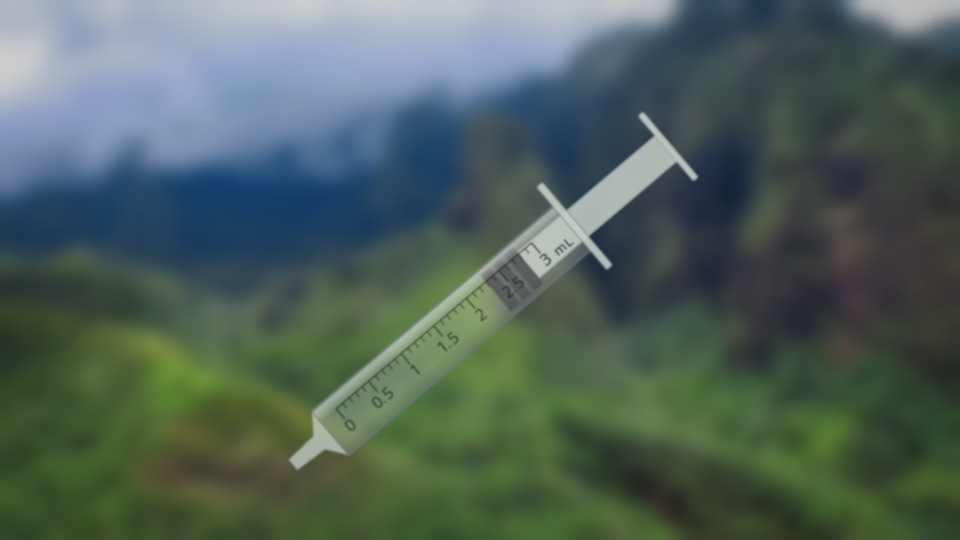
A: 2.3
